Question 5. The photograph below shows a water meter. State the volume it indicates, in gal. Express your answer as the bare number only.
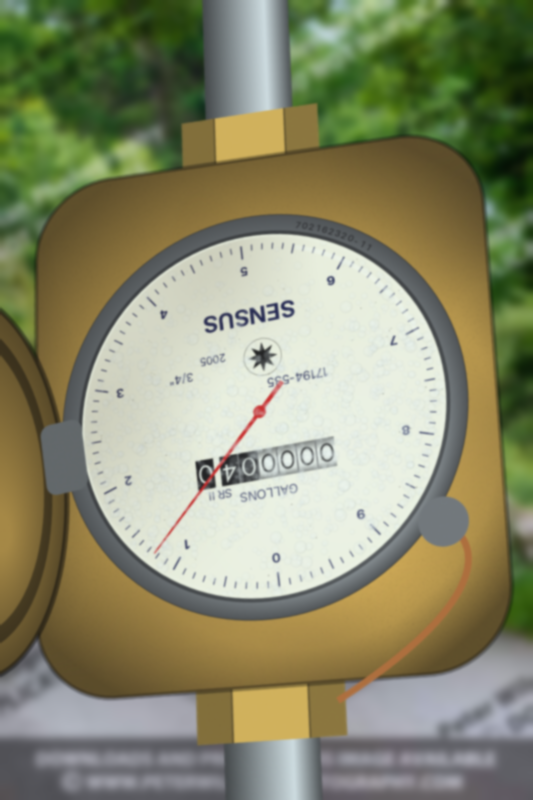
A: 41.2
